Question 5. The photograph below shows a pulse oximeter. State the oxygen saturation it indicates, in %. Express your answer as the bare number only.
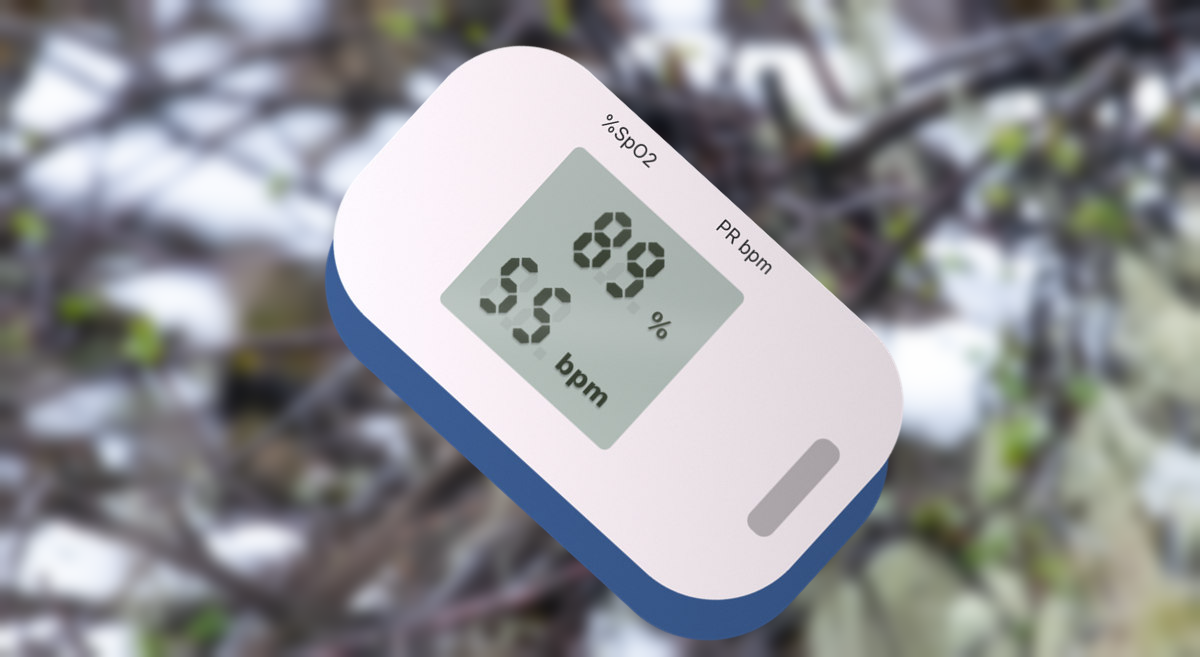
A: 89
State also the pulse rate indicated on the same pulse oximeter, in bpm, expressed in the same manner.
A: 55
